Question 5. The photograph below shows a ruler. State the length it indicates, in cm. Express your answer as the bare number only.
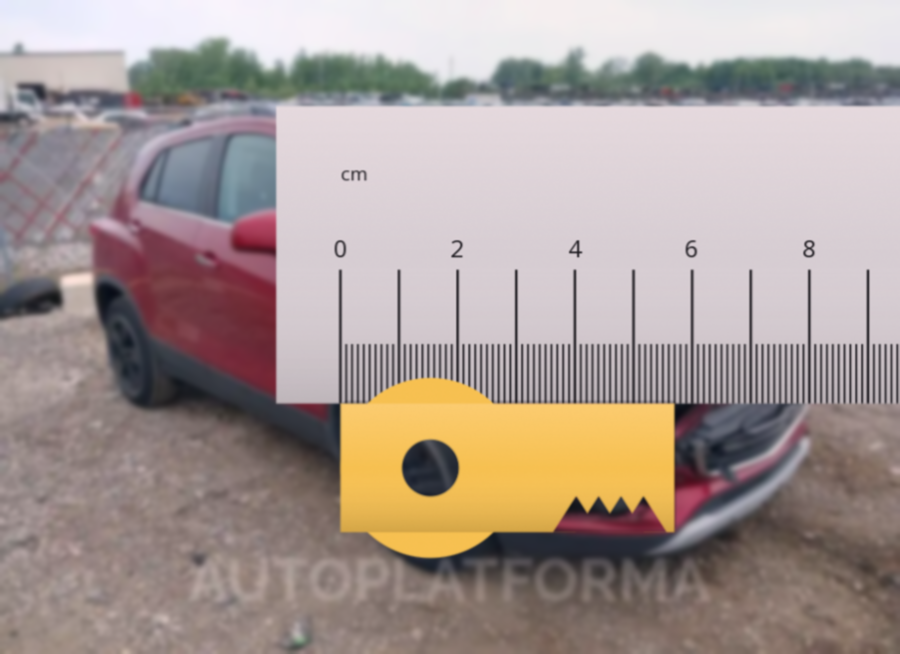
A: 5.7
